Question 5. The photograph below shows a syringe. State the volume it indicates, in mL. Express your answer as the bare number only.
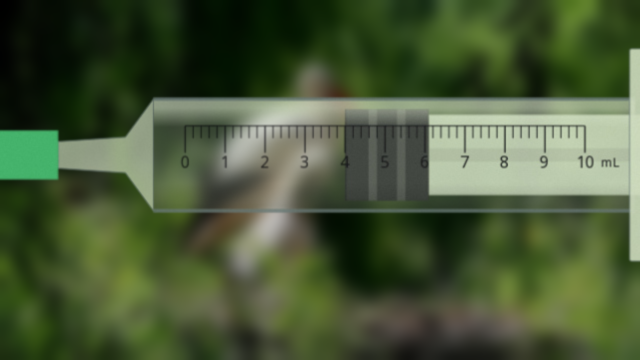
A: 4
